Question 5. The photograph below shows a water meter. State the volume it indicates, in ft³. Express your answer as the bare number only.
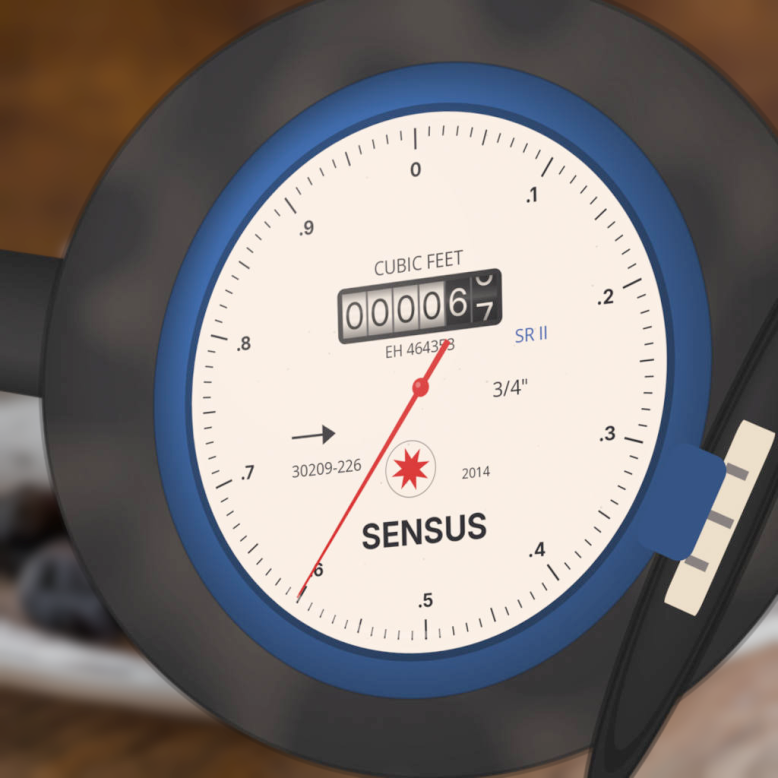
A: 66.60
